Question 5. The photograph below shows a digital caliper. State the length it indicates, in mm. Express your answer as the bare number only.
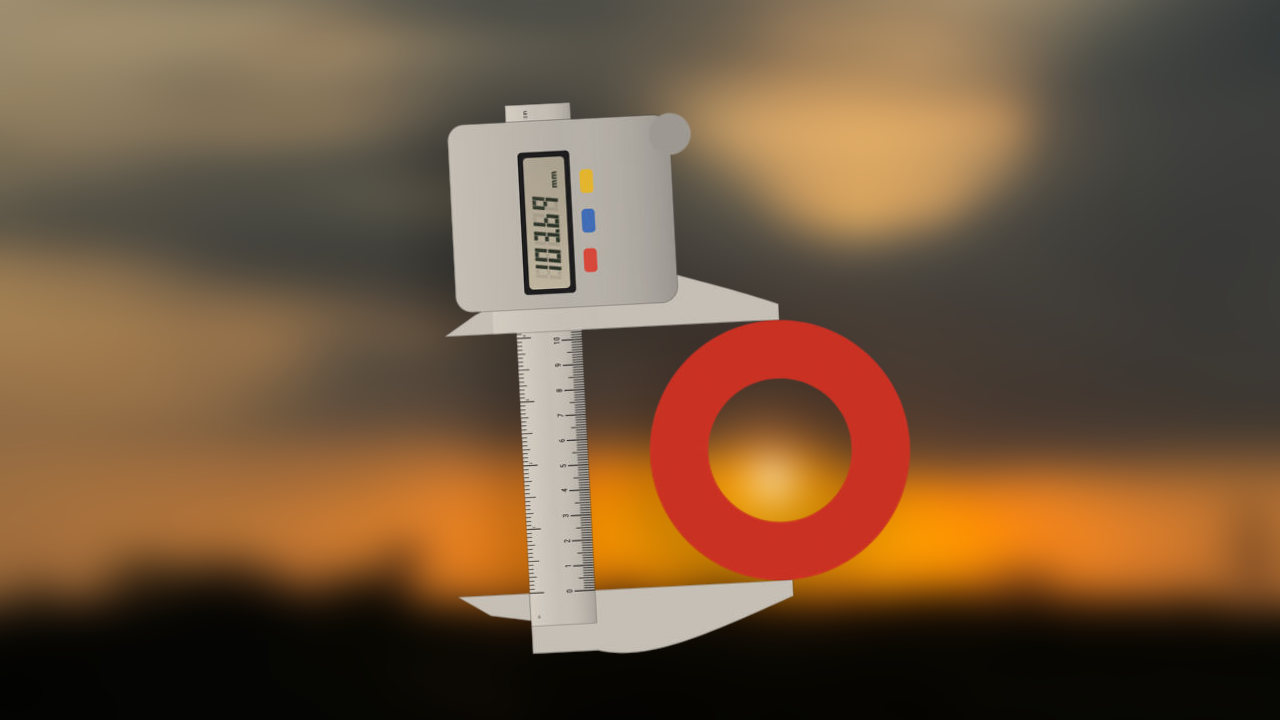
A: 103.69
